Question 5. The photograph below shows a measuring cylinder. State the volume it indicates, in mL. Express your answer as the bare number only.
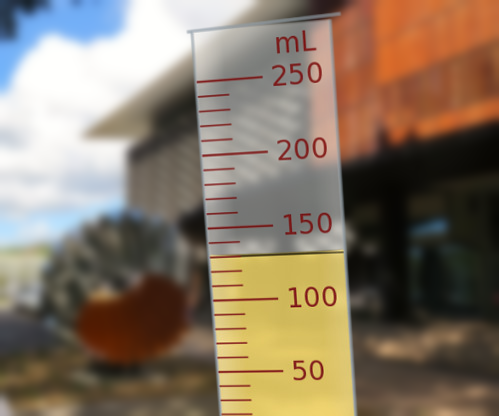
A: 130
